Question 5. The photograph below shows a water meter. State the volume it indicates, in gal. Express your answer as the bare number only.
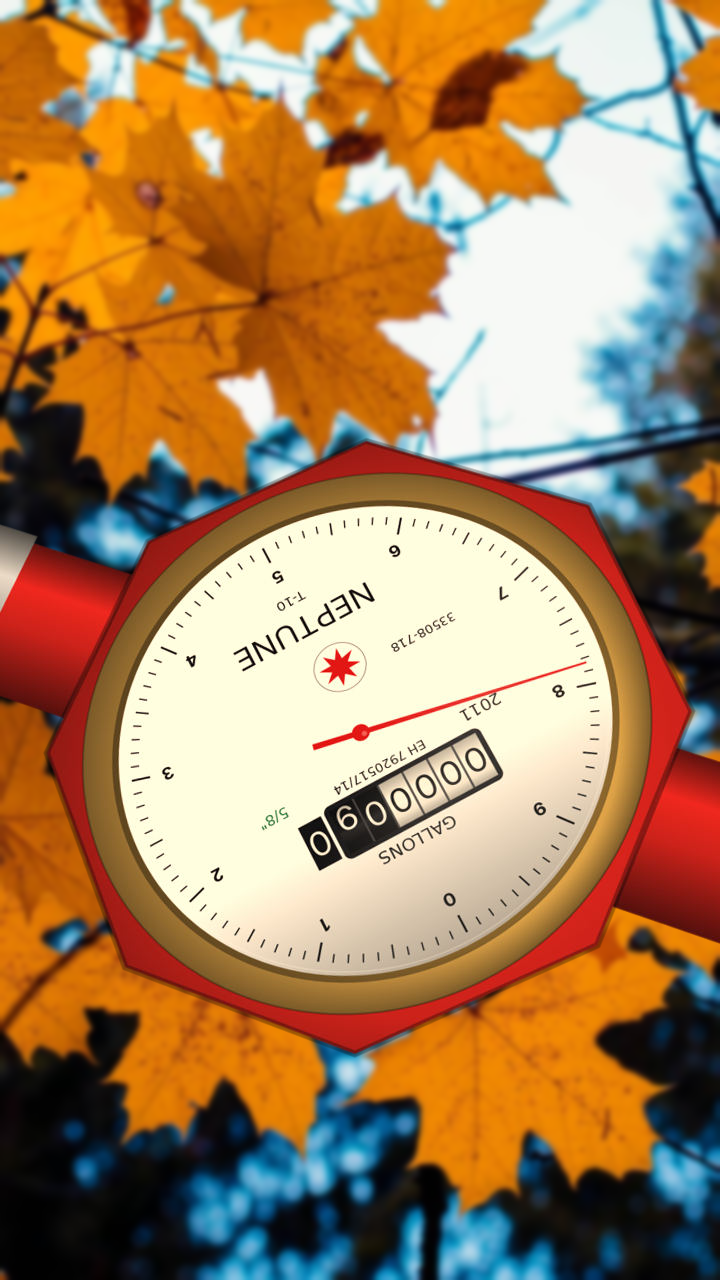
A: 87.8
